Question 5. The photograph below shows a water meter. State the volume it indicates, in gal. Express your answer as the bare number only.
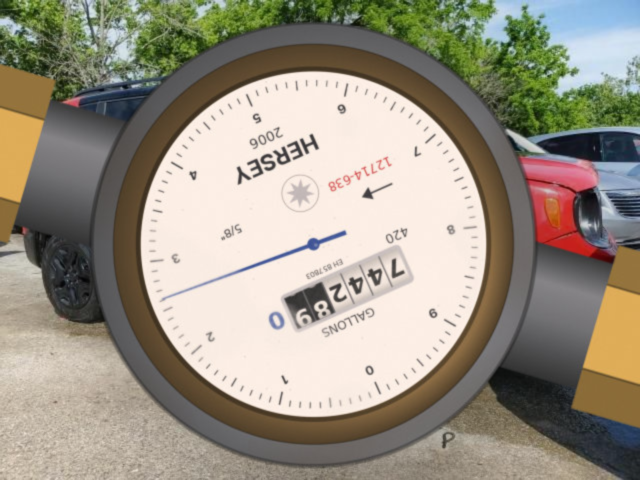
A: 7442892.6
